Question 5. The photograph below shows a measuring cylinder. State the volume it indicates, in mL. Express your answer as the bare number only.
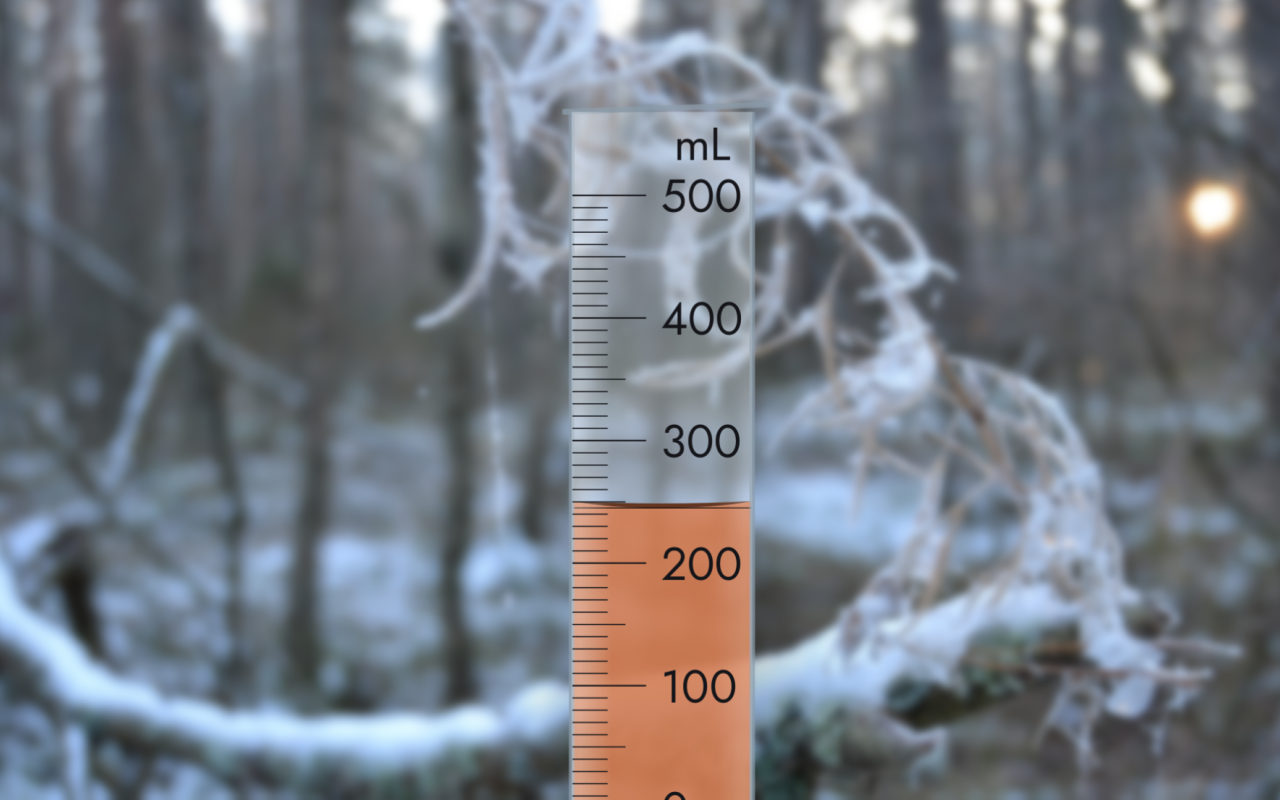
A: 245
